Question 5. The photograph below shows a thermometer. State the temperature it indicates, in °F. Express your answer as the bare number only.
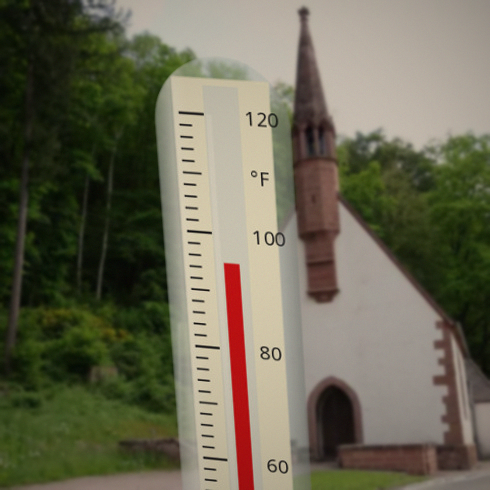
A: 95
